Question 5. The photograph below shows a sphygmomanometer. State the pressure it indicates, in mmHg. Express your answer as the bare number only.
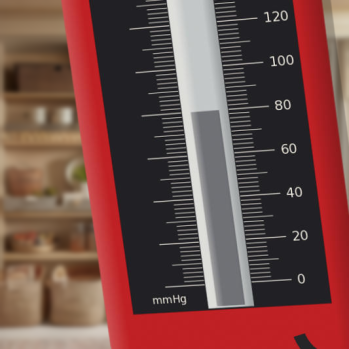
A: 80
